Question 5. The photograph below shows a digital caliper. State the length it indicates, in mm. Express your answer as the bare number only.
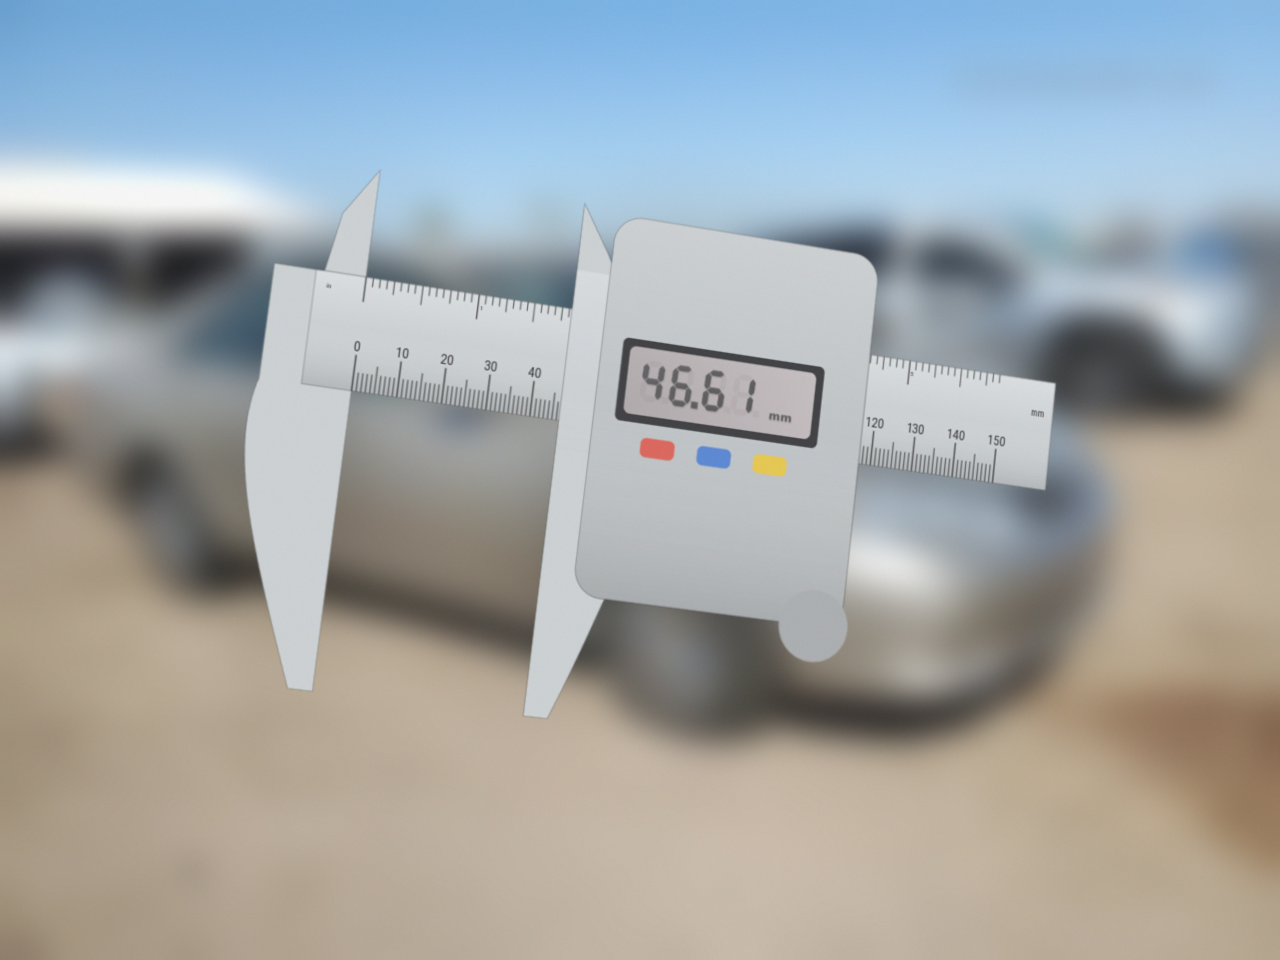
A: 46.61
